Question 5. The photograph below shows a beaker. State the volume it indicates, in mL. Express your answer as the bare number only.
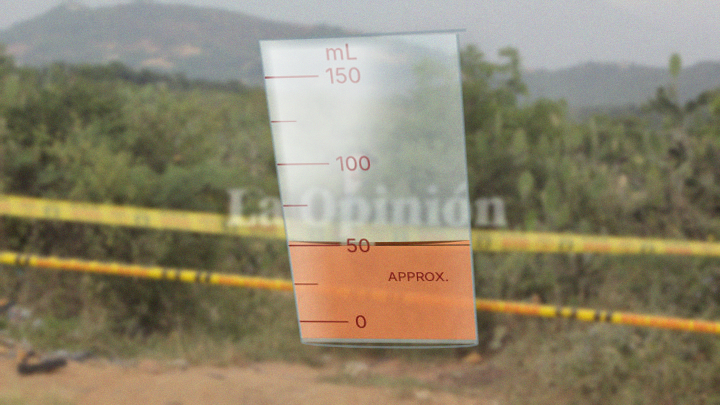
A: 50
